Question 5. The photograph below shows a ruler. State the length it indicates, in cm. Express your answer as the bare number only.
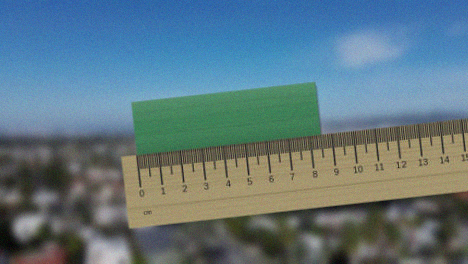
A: 8.5
